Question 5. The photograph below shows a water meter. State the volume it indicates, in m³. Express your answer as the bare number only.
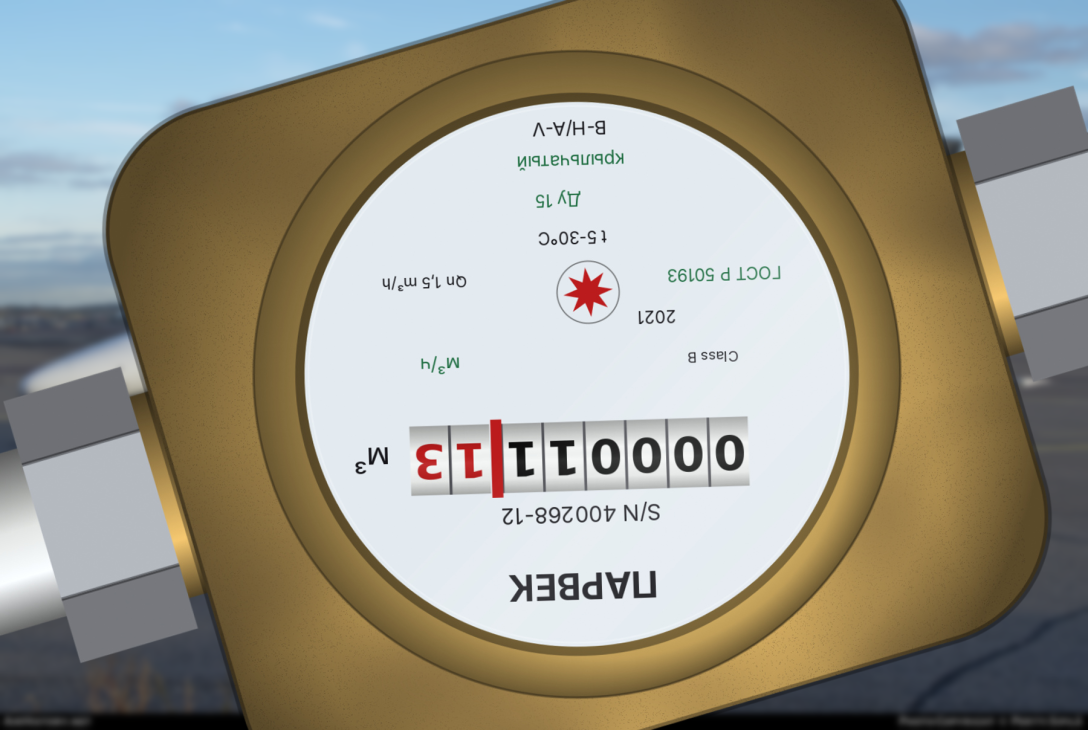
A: 11.13
